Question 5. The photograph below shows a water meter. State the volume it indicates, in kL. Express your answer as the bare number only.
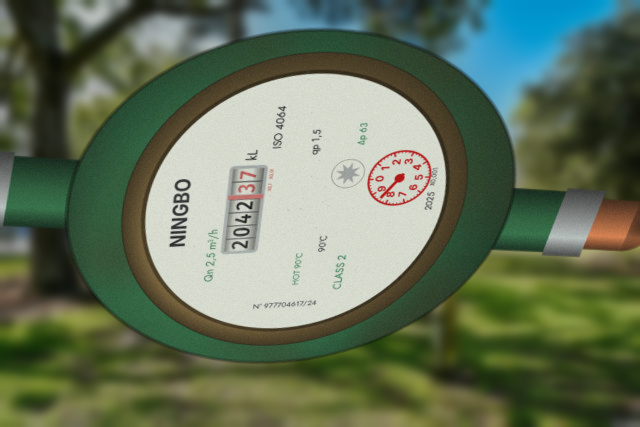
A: 2042.378
